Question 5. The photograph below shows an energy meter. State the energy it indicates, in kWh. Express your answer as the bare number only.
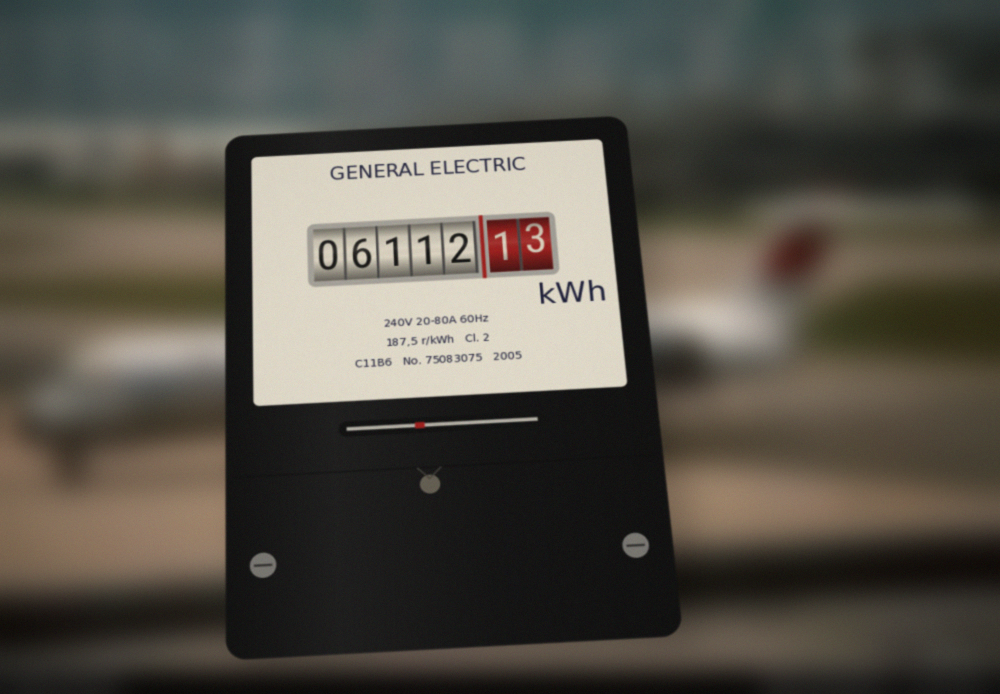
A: 6112.13
